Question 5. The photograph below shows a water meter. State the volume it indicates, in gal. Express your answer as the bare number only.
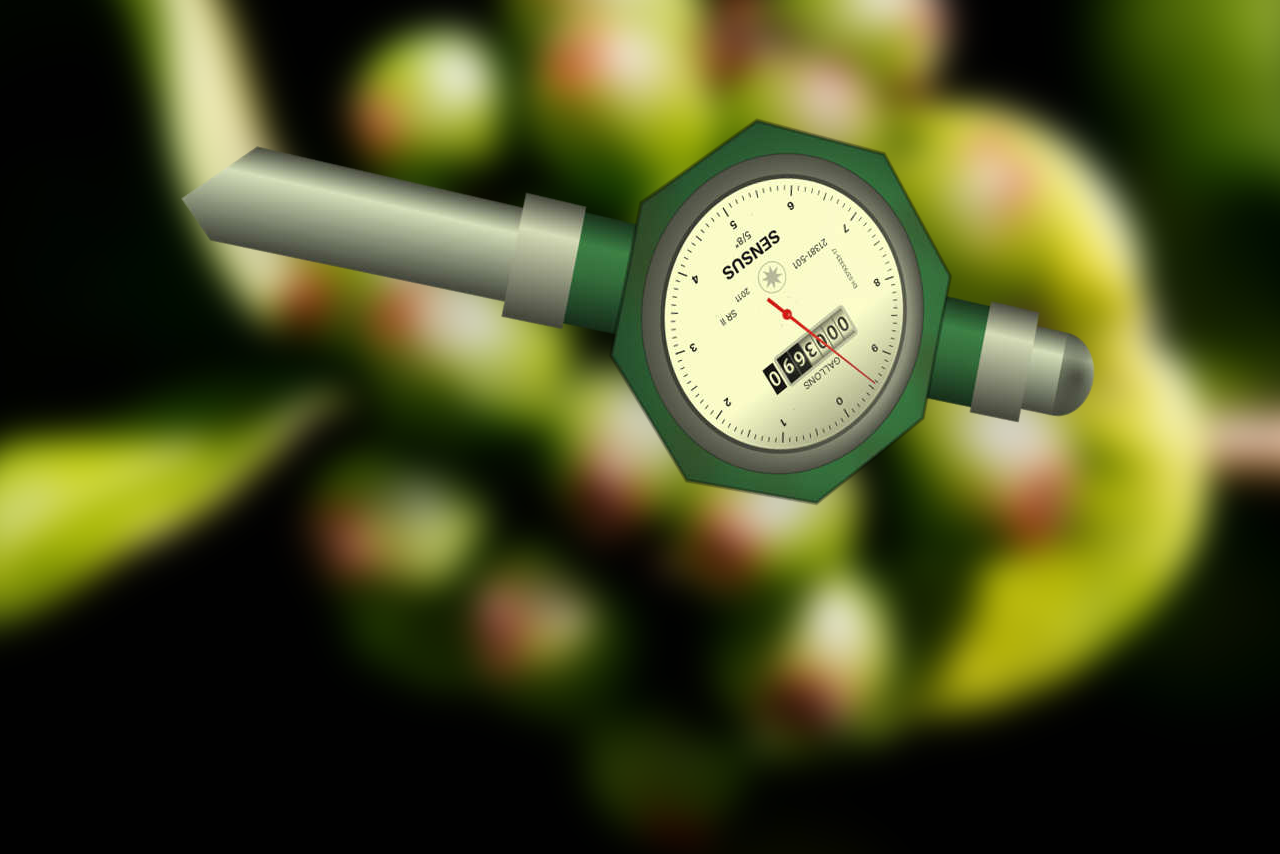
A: 3689.4
